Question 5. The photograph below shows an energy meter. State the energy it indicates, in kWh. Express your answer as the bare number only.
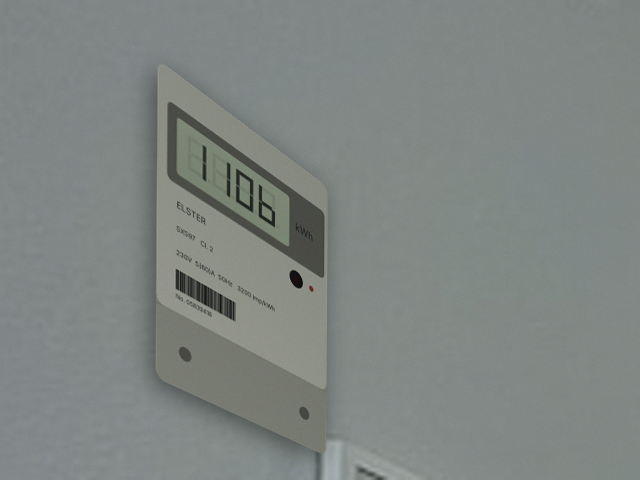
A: 1106
